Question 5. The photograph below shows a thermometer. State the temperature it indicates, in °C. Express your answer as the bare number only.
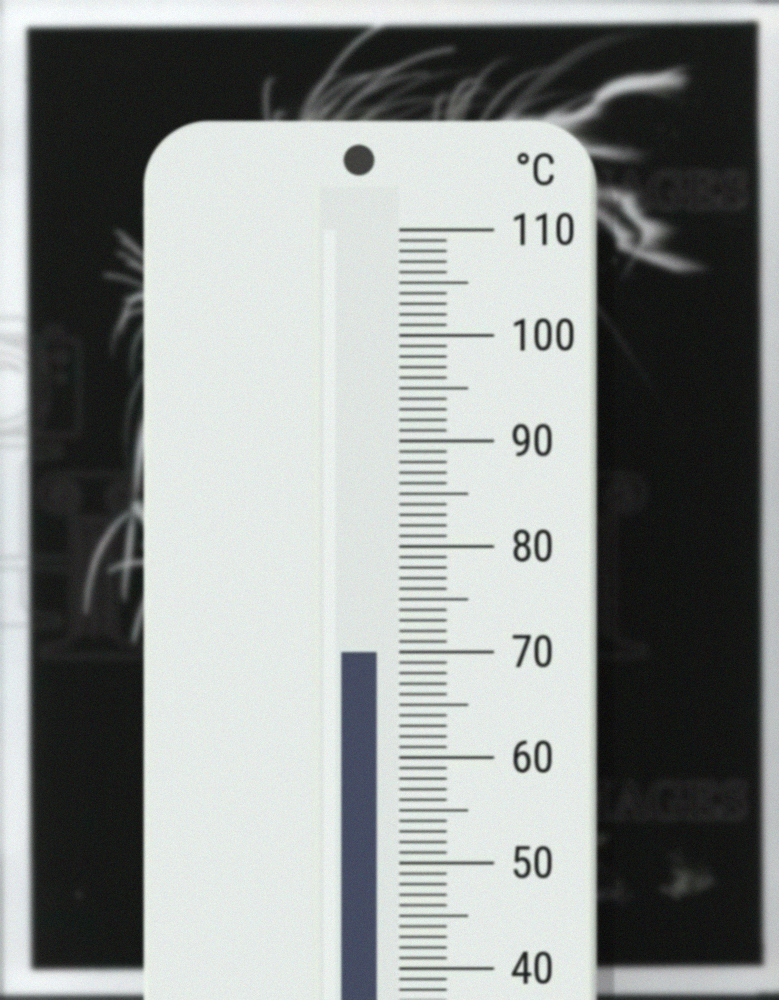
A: 70
